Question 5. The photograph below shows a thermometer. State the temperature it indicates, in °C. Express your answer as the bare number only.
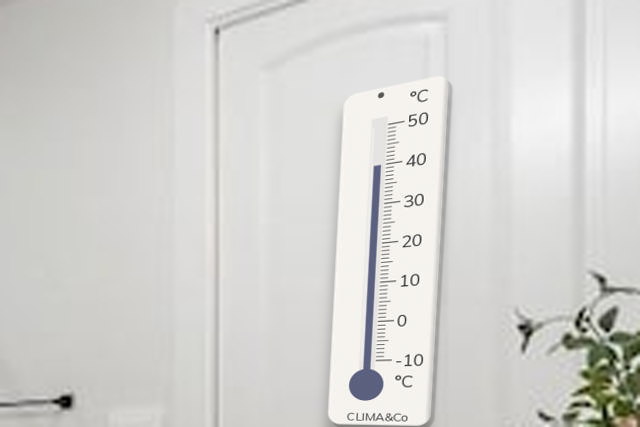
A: 40
